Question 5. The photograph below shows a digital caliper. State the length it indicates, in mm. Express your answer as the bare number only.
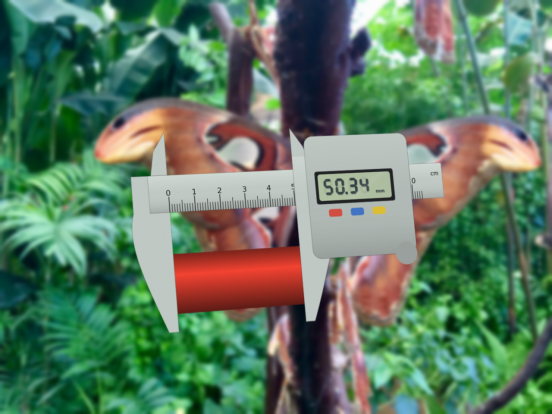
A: 50.34
